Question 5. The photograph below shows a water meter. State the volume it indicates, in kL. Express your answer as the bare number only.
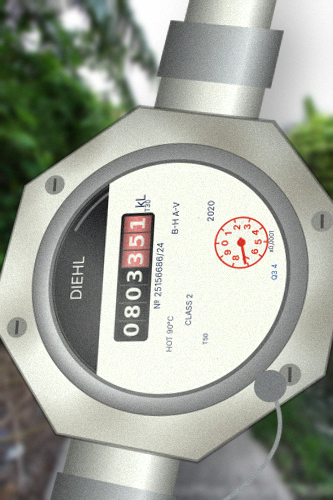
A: 803.3517
